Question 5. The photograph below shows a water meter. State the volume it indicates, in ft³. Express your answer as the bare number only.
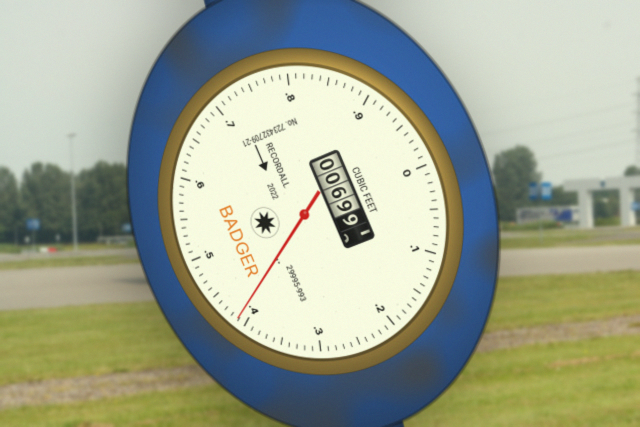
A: 6991.41
